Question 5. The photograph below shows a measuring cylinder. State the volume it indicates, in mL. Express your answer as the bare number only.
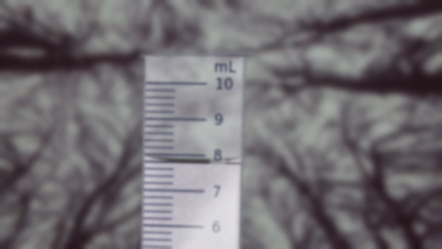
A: 7.8
